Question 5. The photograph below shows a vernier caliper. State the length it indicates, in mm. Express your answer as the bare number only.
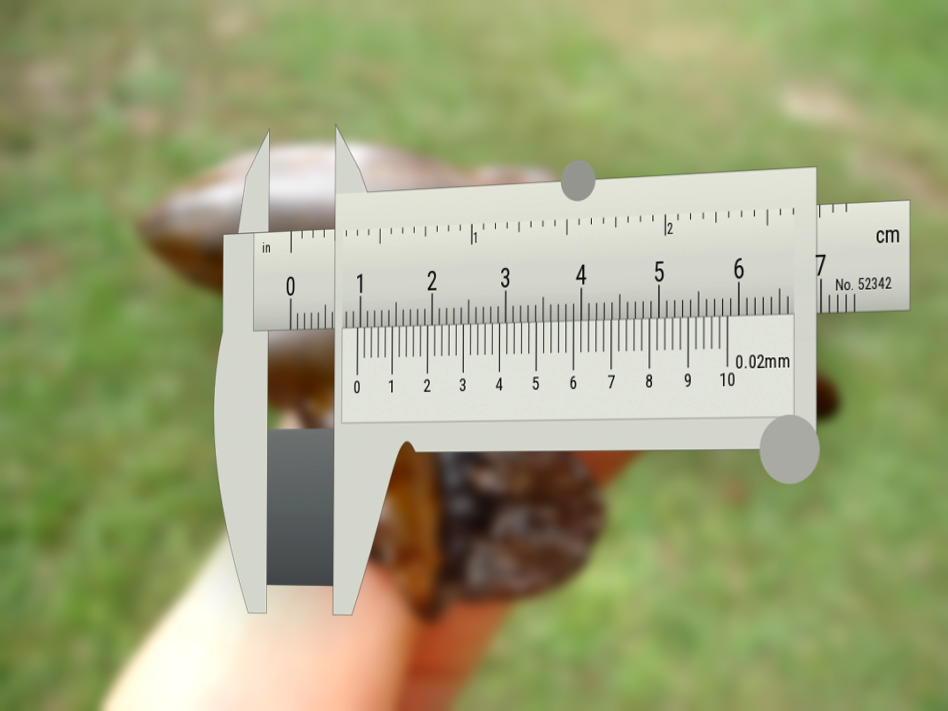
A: 9.6
